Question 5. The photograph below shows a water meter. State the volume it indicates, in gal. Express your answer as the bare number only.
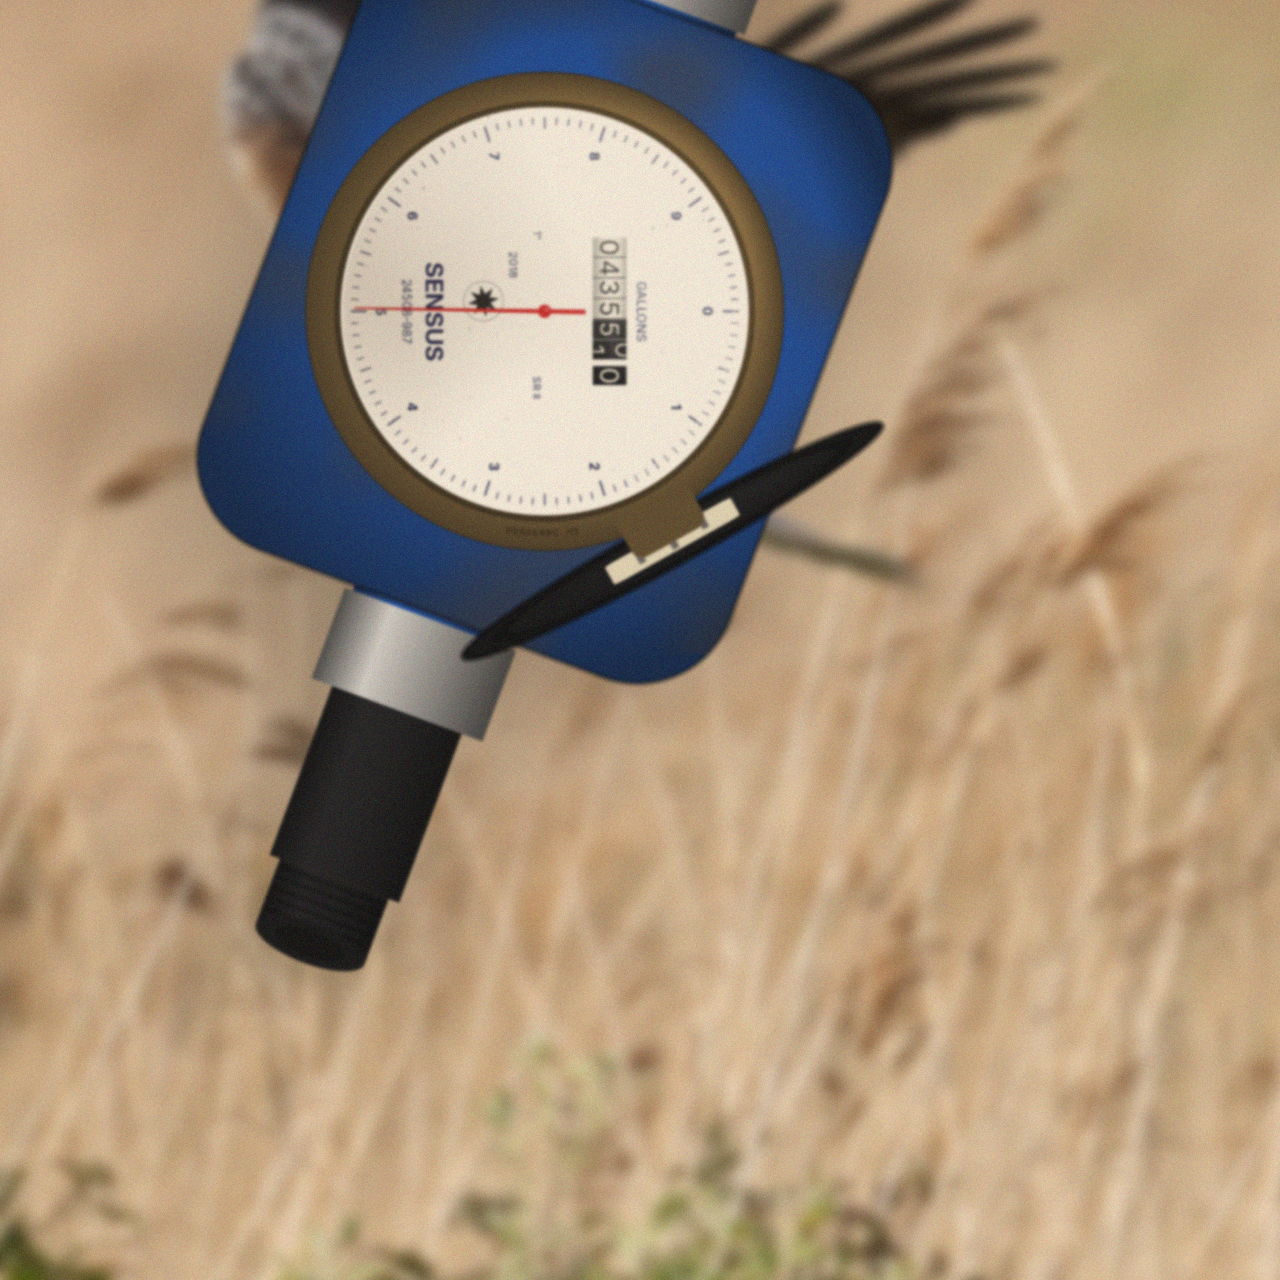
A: 435505.0
